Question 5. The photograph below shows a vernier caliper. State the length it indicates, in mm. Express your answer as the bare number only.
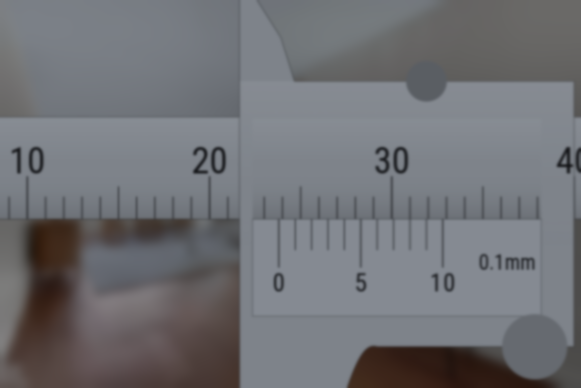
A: 23.8
